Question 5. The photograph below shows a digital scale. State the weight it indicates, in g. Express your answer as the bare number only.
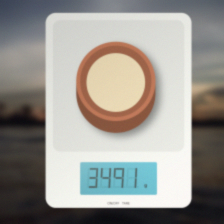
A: 3491
